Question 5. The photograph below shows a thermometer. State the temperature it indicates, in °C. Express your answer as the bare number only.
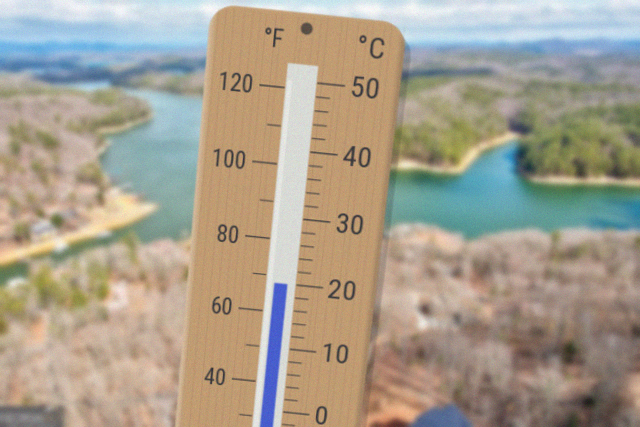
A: 20
